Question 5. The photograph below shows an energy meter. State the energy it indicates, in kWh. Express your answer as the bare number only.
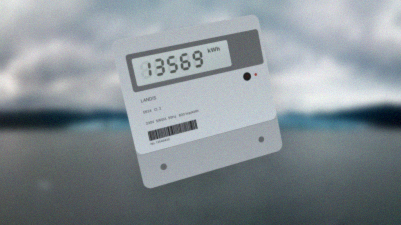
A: 13569
